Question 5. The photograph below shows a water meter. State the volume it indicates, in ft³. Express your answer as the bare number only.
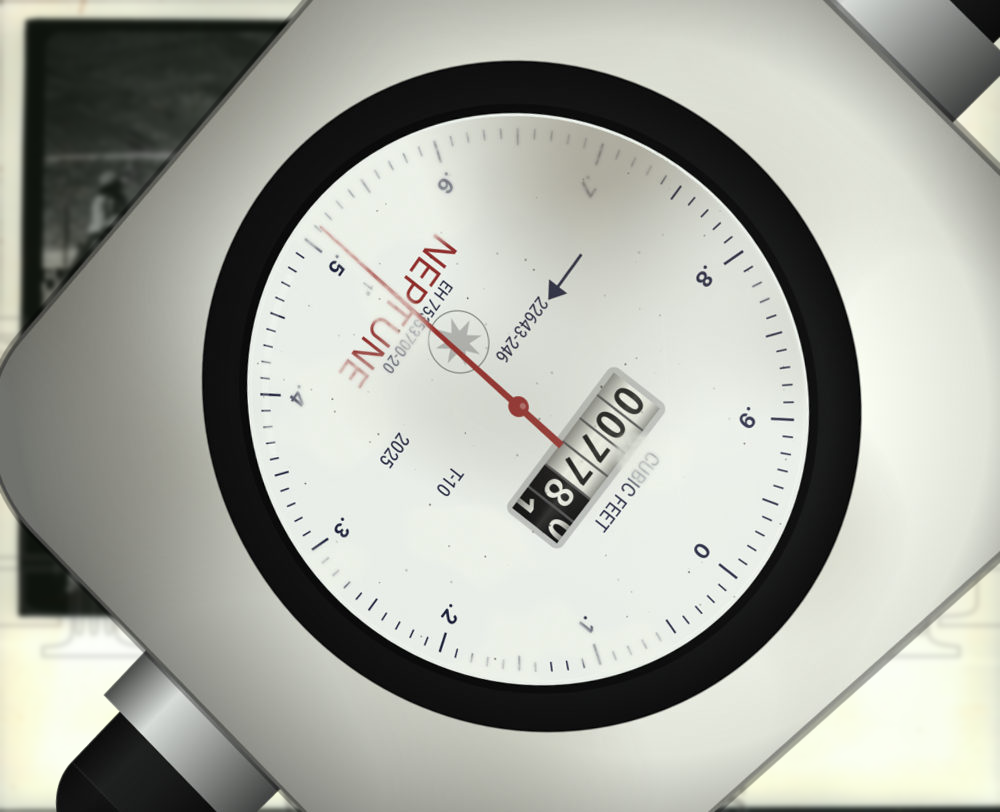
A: 7780.51
